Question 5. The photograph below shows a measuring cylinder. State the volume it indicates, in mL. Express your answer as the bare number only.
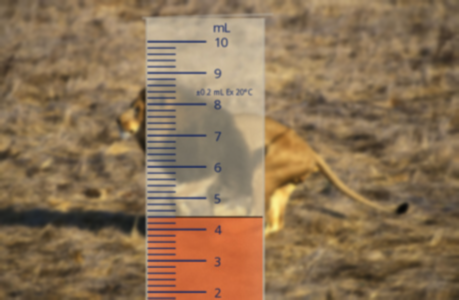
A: 4.4
